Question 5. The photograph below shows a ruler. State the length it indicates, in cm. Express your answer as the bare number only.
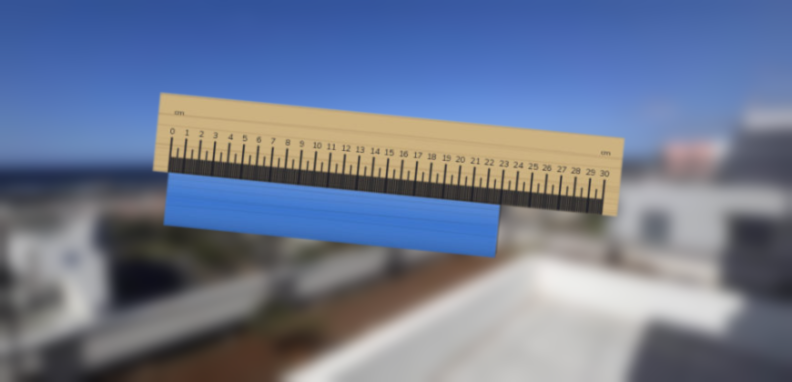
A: 23
